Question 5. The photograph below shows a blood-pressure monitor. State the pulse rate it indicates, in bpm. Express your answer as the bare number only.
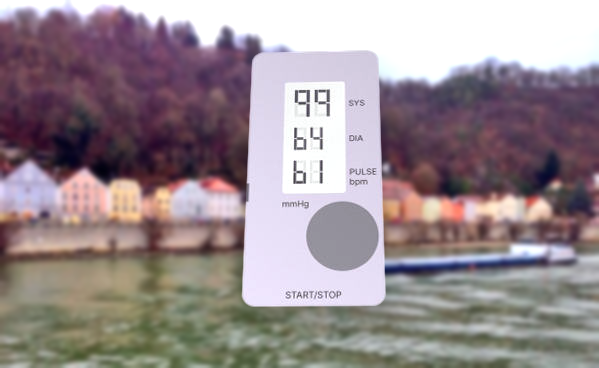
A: 61
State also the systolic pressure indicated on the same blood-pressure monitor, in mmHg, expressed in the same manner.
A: 99
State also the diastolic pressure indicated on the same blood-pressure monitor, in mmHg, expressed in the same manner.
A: 64
